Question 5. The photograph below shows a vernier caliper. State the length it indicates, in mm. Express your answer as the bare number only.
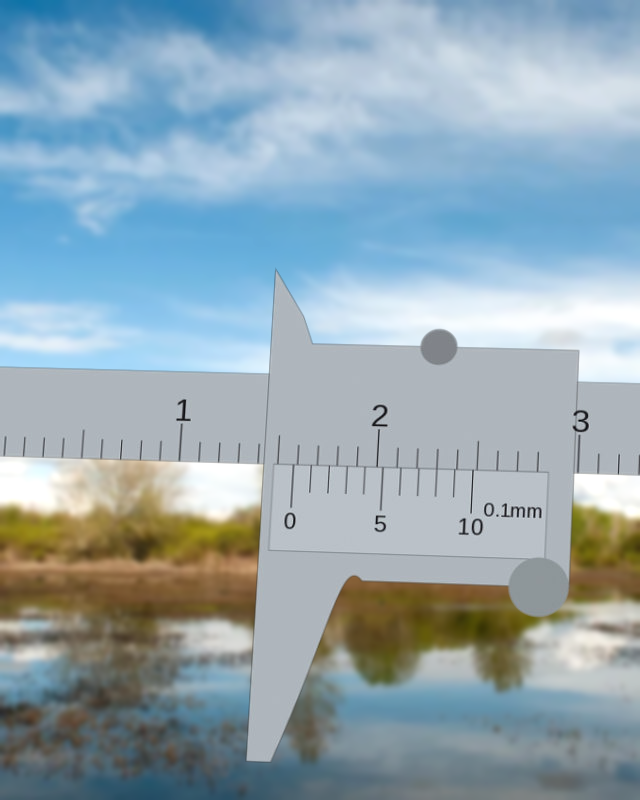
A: 15.8
